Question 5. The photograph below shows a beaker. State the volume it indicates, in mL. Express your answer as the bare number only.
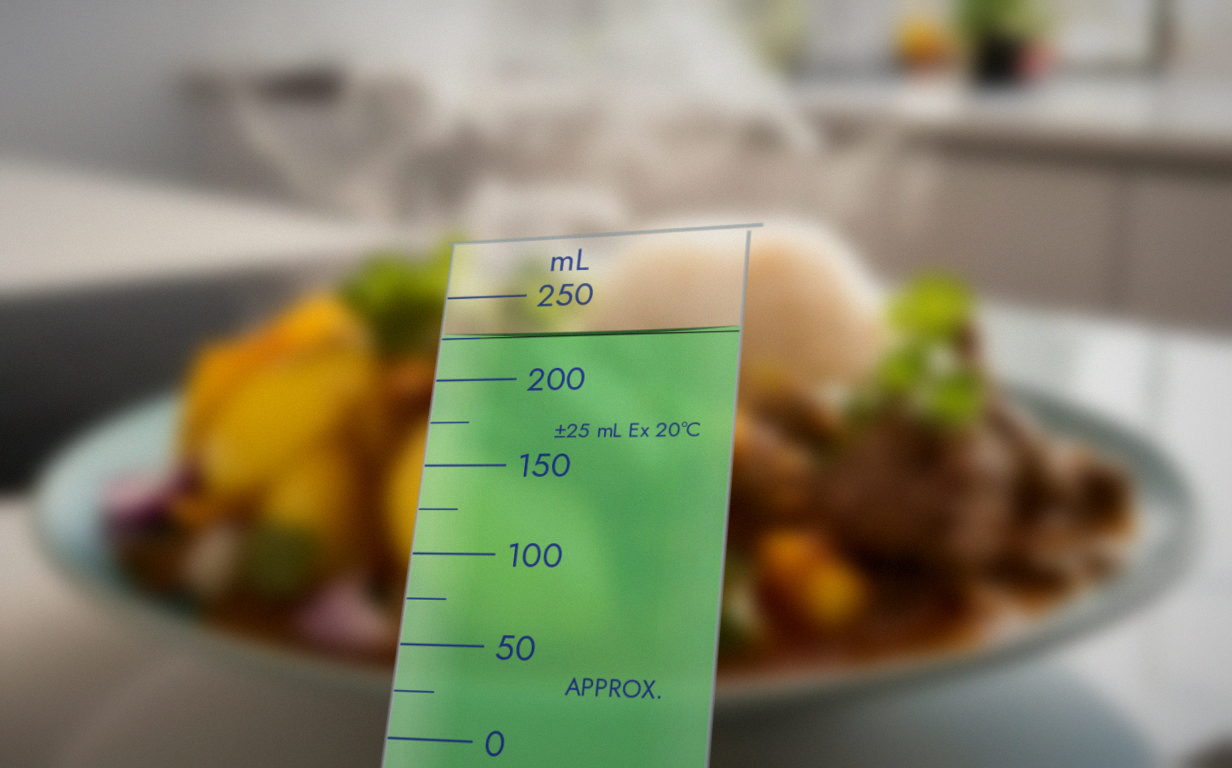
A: 225
